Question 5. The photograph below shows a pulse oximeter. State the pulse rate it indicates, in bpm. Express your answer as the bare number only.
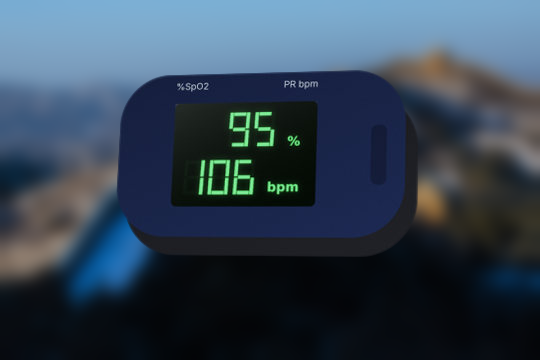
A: 106
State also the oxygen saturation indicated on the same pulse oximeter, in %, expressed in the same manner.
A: 95
